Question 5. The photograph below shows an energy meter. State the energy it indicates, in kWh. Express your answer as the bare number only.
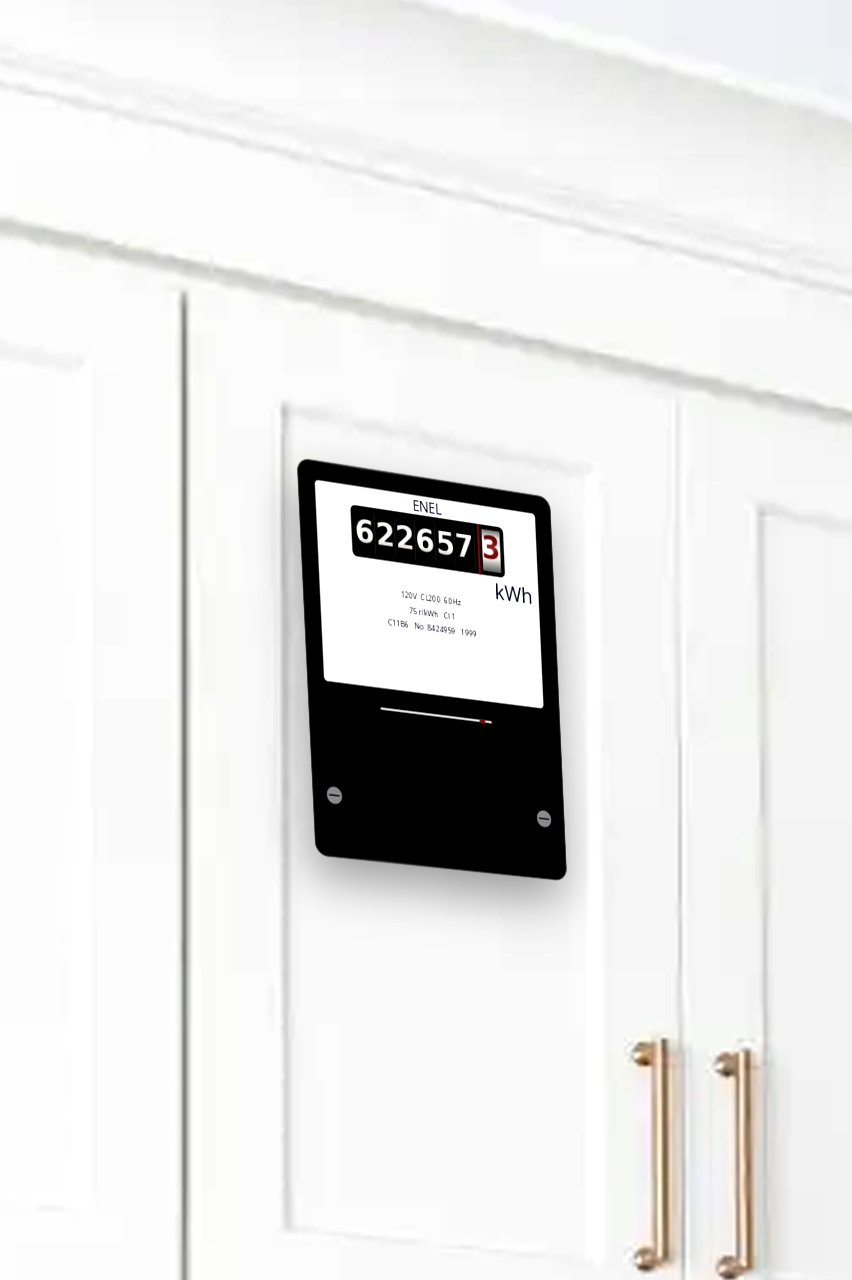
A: 622657.3
